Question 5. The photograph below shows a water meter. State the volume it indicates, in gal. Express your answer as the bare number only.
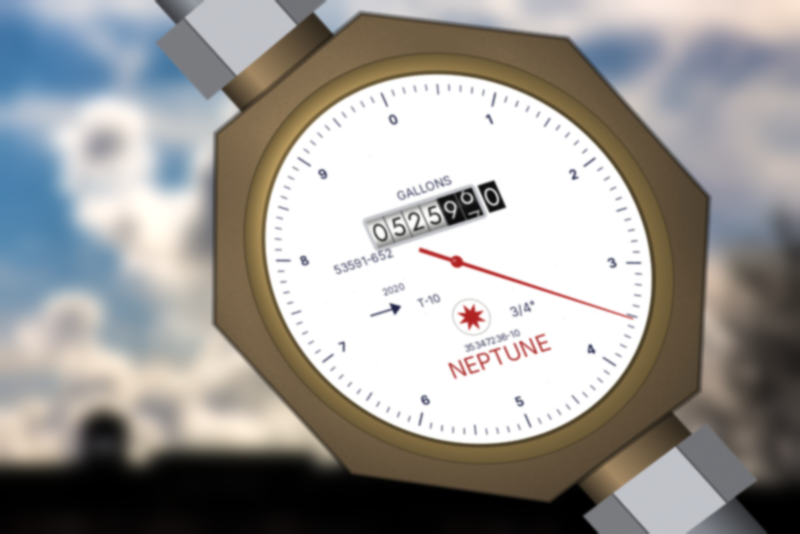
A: 525963.5
